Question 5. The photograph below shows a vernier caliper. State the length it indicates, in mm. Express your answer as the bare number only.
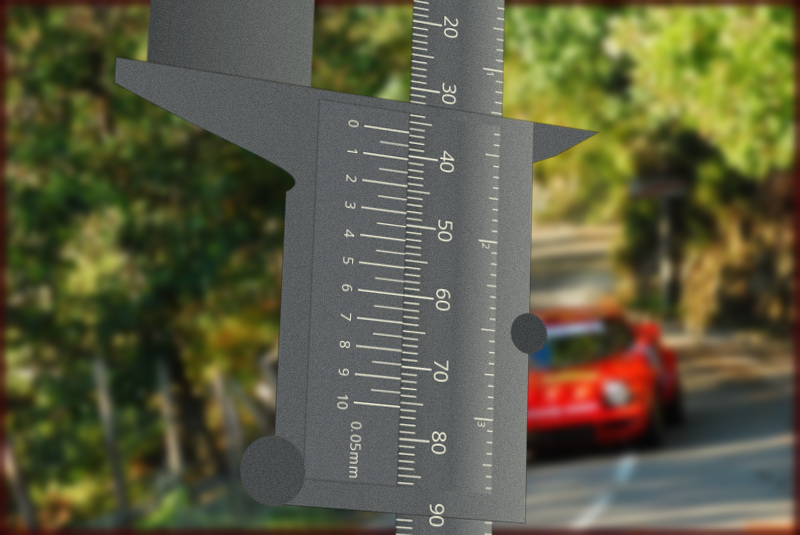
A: 36.6
